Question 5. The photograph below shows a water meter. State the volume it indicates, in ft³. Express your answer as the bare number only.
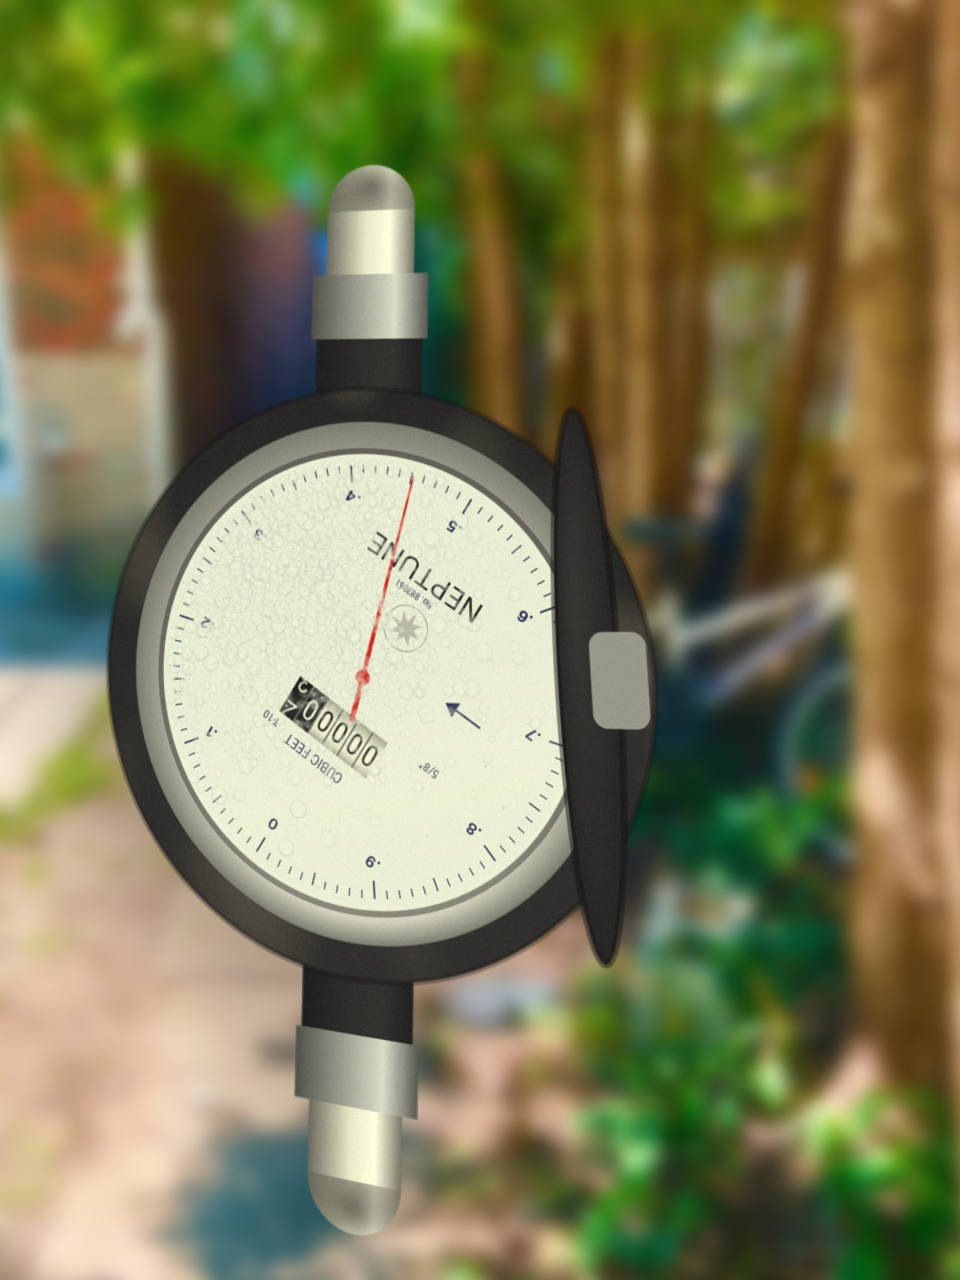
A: 2.45
